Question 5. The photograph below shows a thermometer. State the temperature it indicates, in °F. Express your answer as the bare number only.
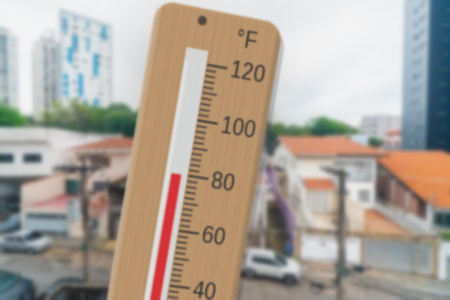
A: 80
